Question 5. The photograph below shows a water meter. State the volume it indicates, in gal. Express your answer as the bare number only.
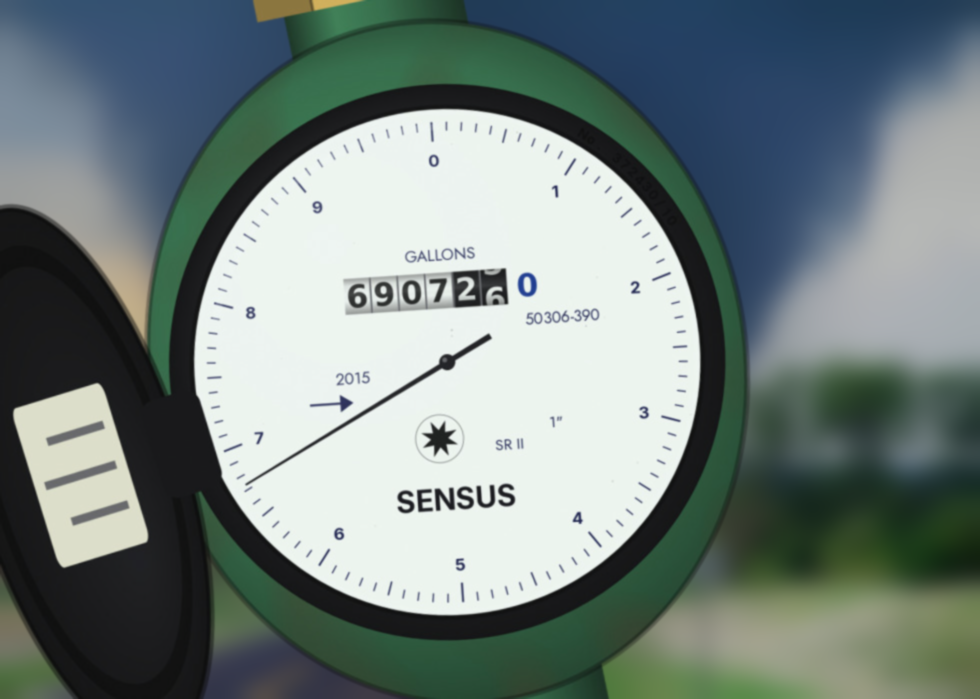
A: 6907256.7
